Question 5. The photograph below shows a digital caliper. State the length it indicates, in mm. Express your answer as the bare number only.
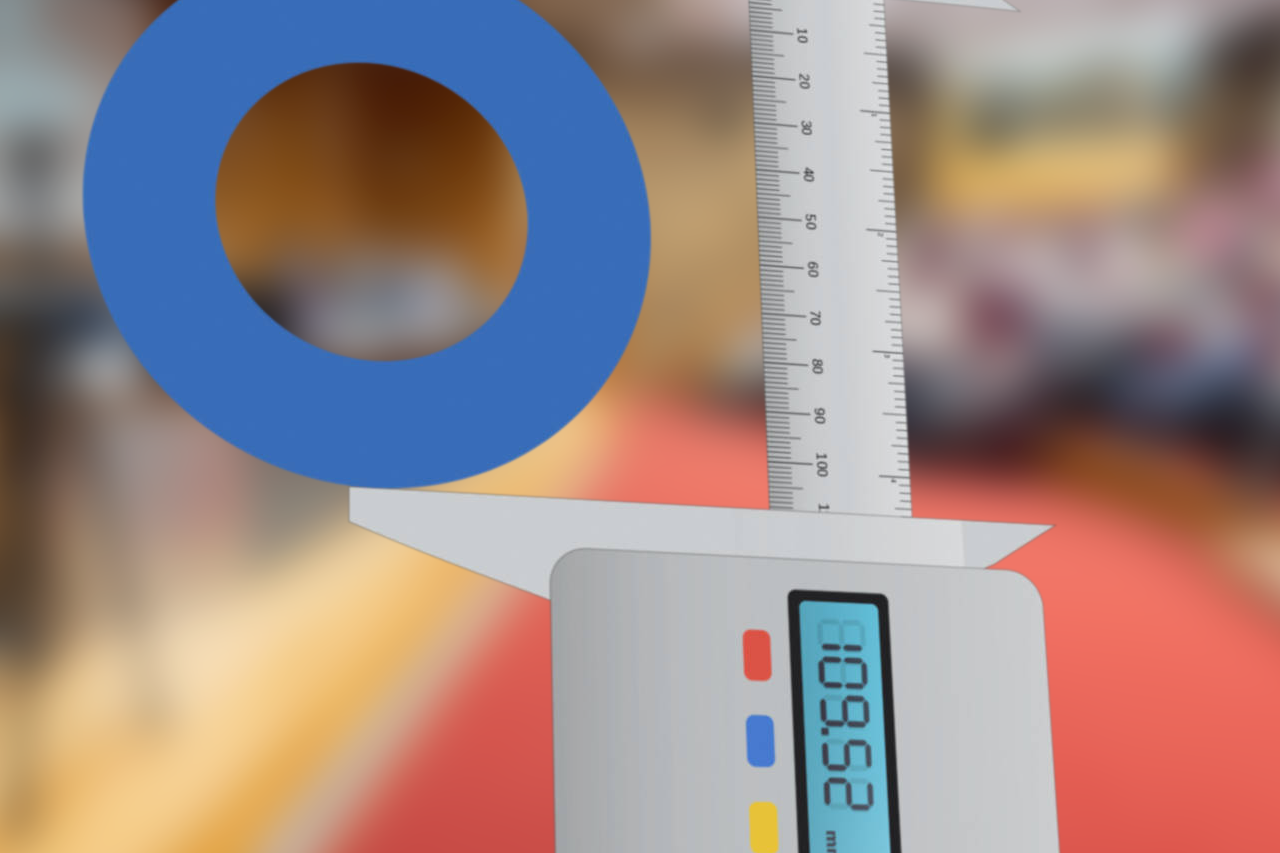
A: 109.52
